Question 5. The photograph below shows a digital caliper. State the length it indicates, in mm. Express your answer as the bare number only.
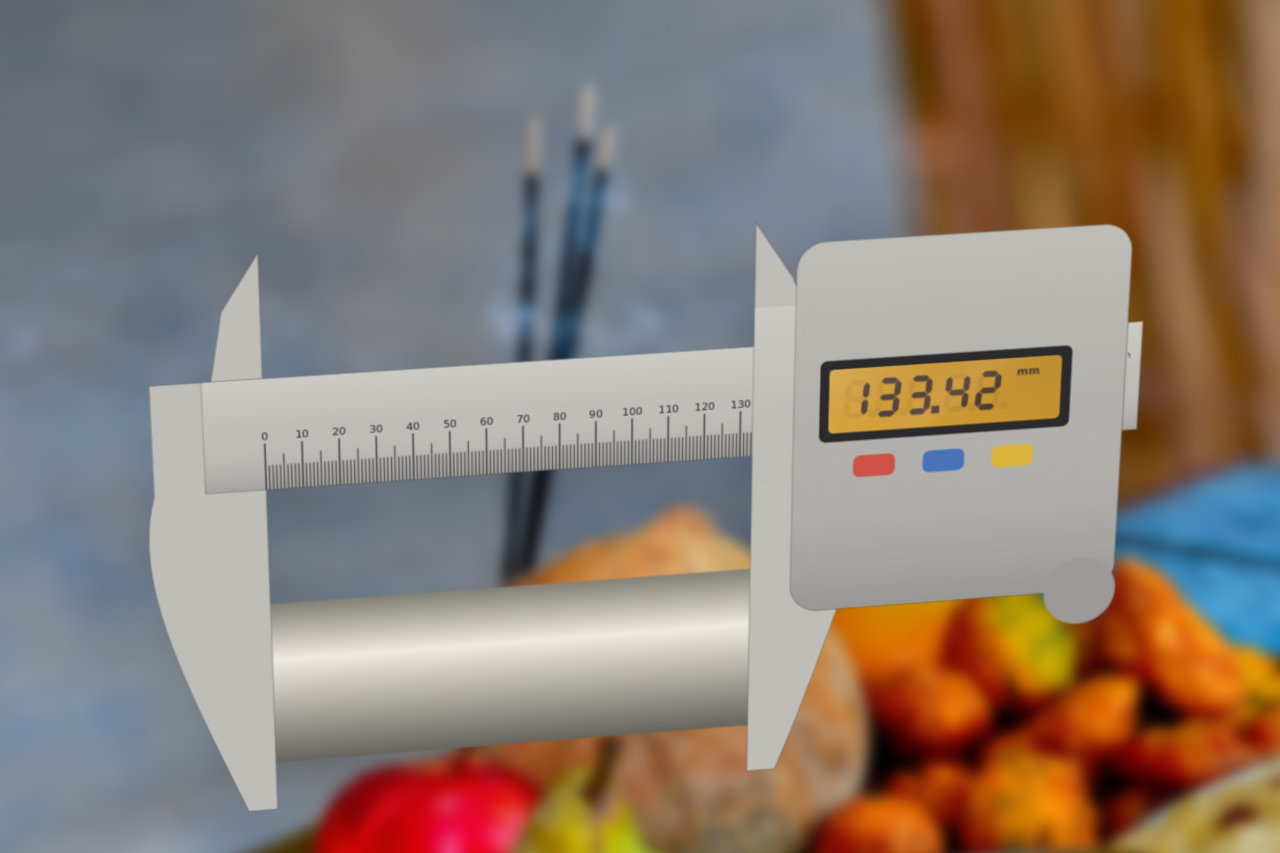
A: 133.42
